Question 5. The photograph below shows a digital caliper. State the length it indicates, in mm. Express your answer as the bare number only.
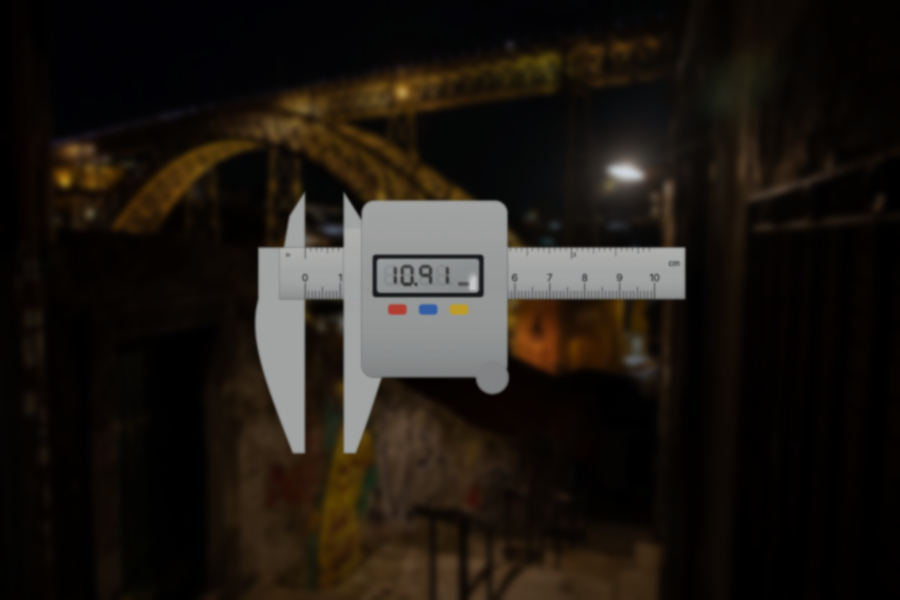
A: 10.91
